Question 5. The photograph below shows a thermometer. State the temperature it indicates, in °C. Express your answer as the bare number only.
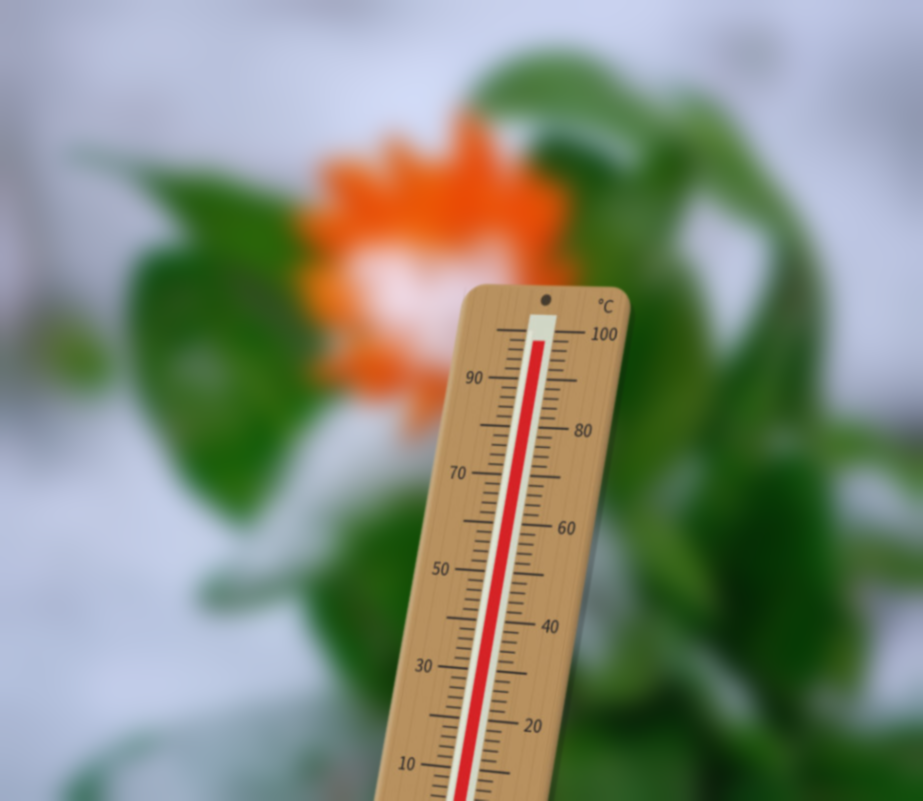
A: 98
